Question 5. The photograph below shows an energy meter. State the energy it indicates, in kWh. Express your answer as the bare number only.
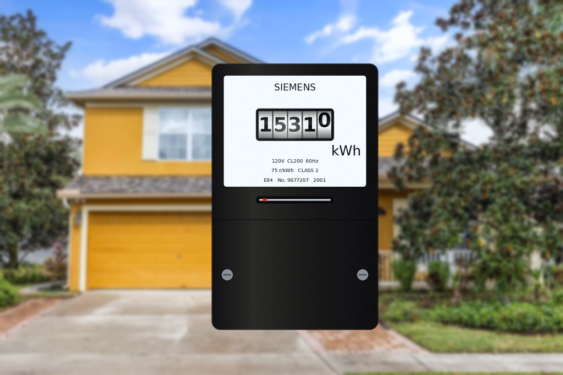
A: 15310
